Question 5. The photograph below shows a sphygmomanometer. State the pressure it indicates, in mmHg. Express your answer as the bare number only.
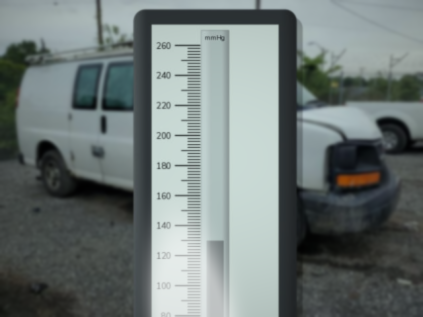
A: 130
